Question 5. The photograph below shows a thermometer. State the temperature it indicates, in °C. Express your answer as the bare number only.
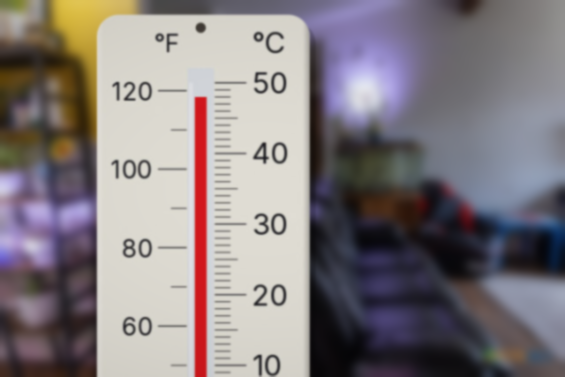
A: 48
